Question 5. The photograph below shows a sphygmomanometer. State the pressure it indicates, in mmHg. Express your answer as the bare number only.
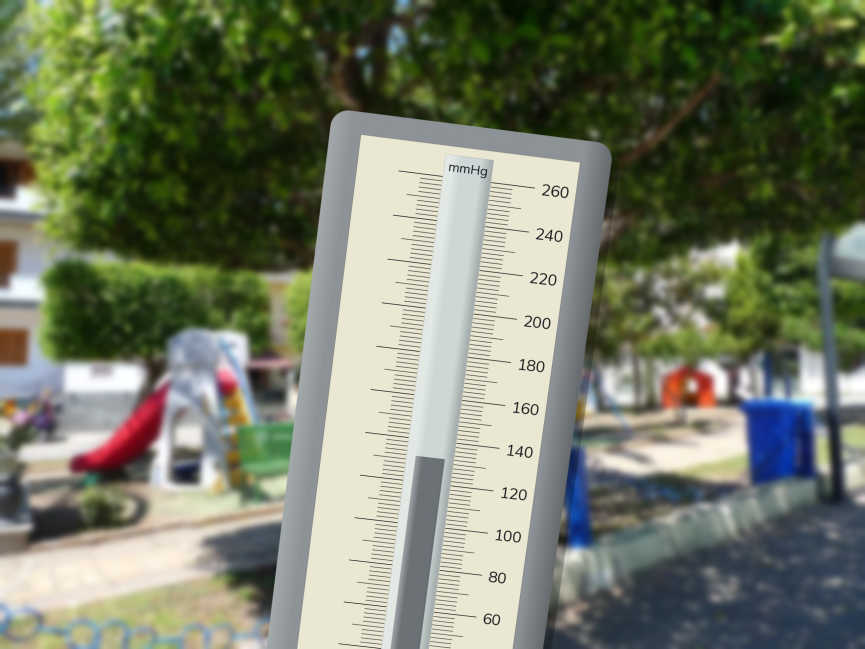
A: 132
